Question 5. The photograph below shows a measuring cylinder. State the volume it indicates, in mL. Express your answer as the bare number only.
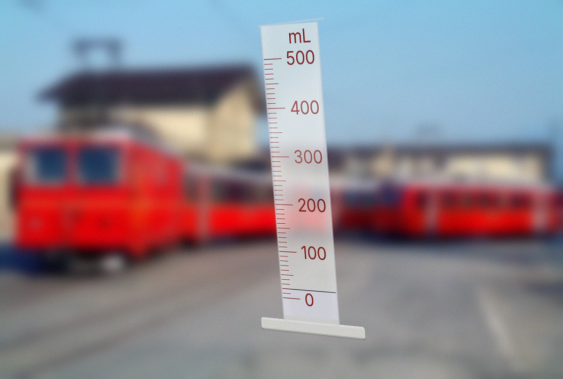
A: 20
